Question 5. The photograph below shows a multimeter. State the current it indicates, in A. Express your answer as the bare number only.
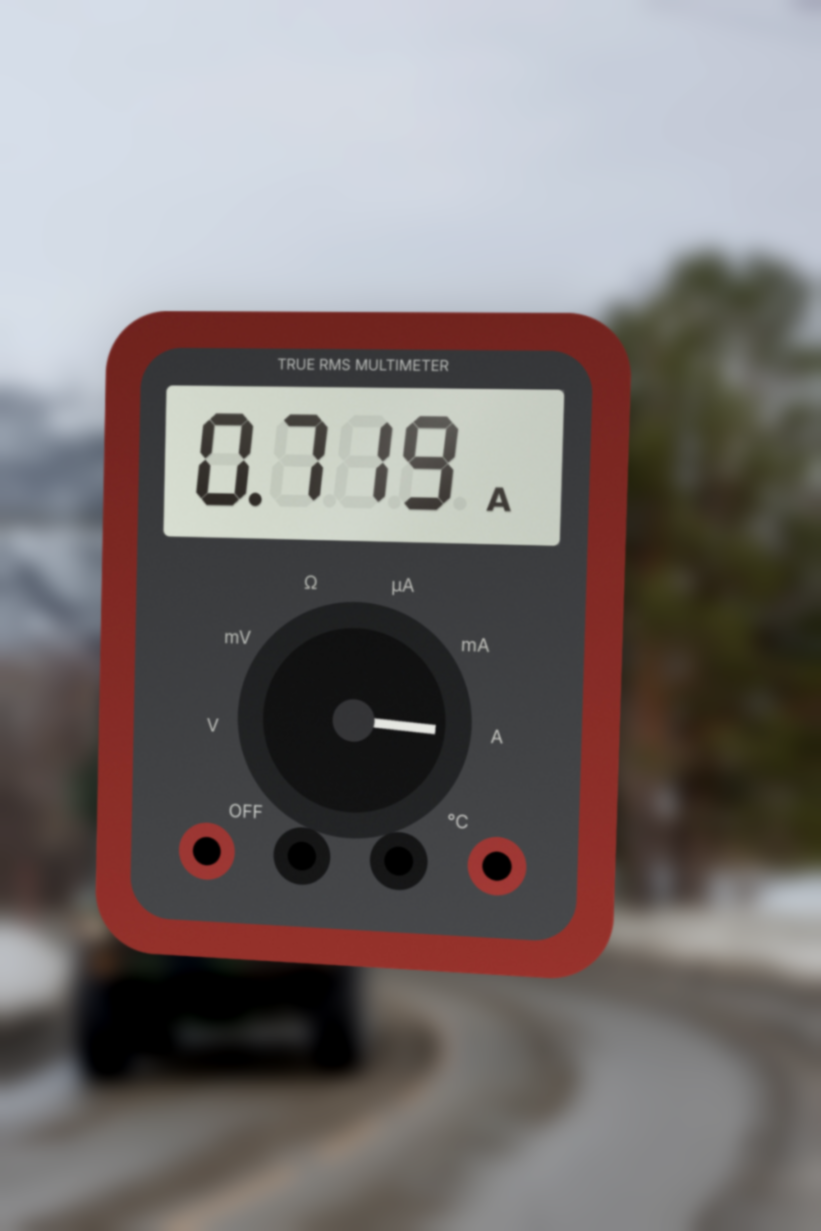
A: 0.719
